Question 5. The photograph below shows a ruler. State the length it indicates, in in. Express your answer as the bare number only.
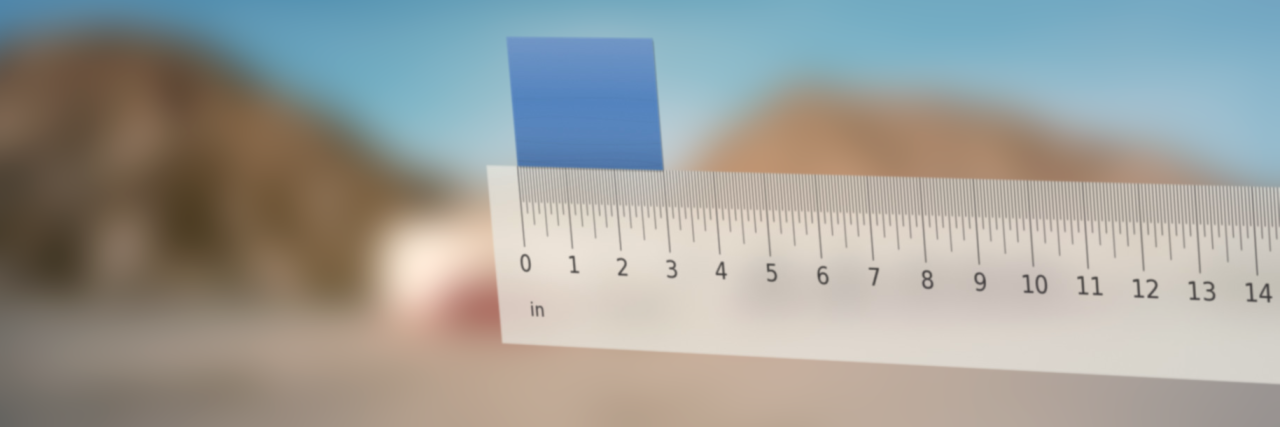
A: 3
